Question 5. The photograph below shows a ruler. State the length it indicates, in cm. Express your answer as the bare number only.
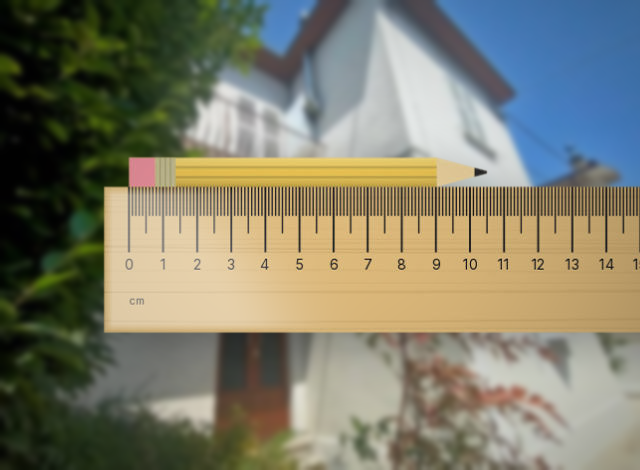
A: 10.5
